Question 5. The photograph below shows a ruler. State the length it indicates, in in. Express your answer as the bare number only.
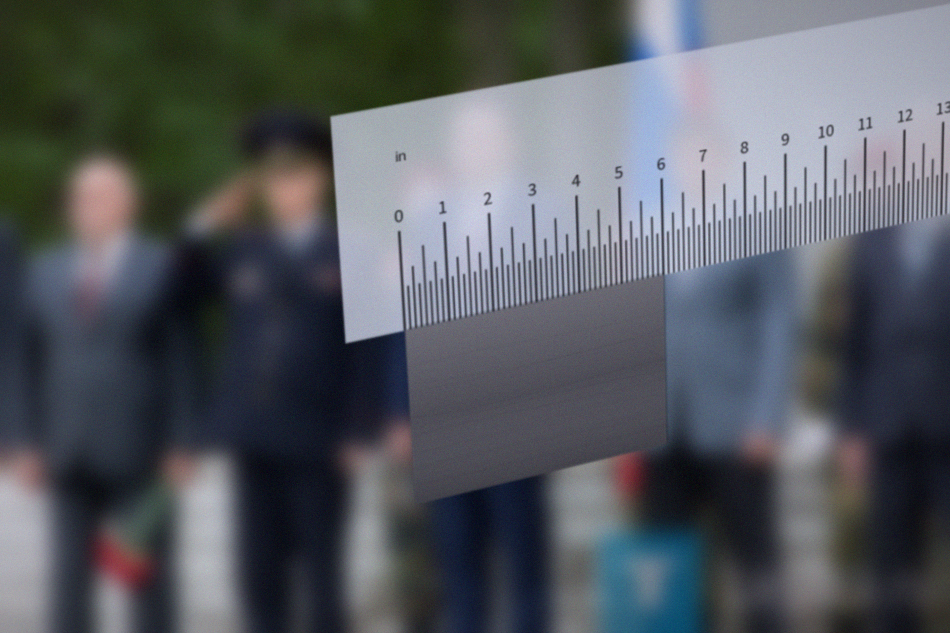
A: 6
